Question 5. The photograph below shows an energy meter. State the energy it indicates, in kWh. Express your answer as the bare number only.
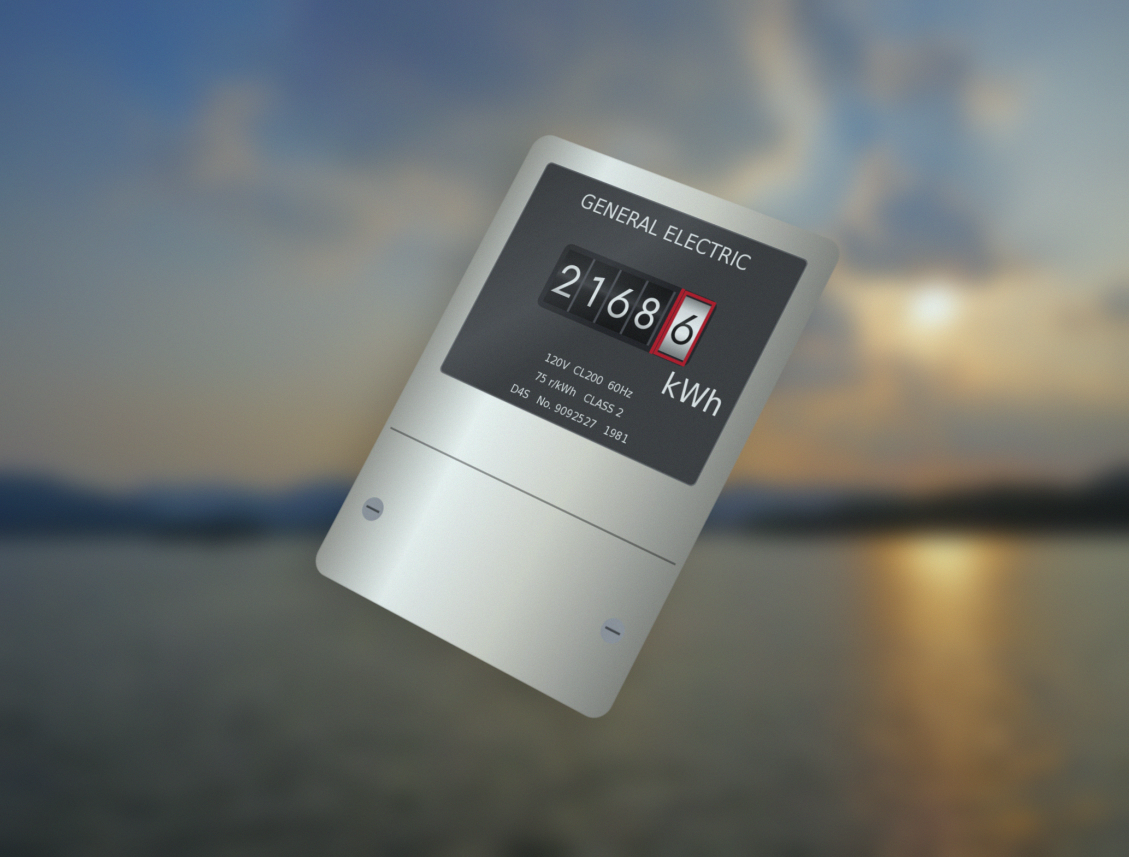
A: 2168.6
